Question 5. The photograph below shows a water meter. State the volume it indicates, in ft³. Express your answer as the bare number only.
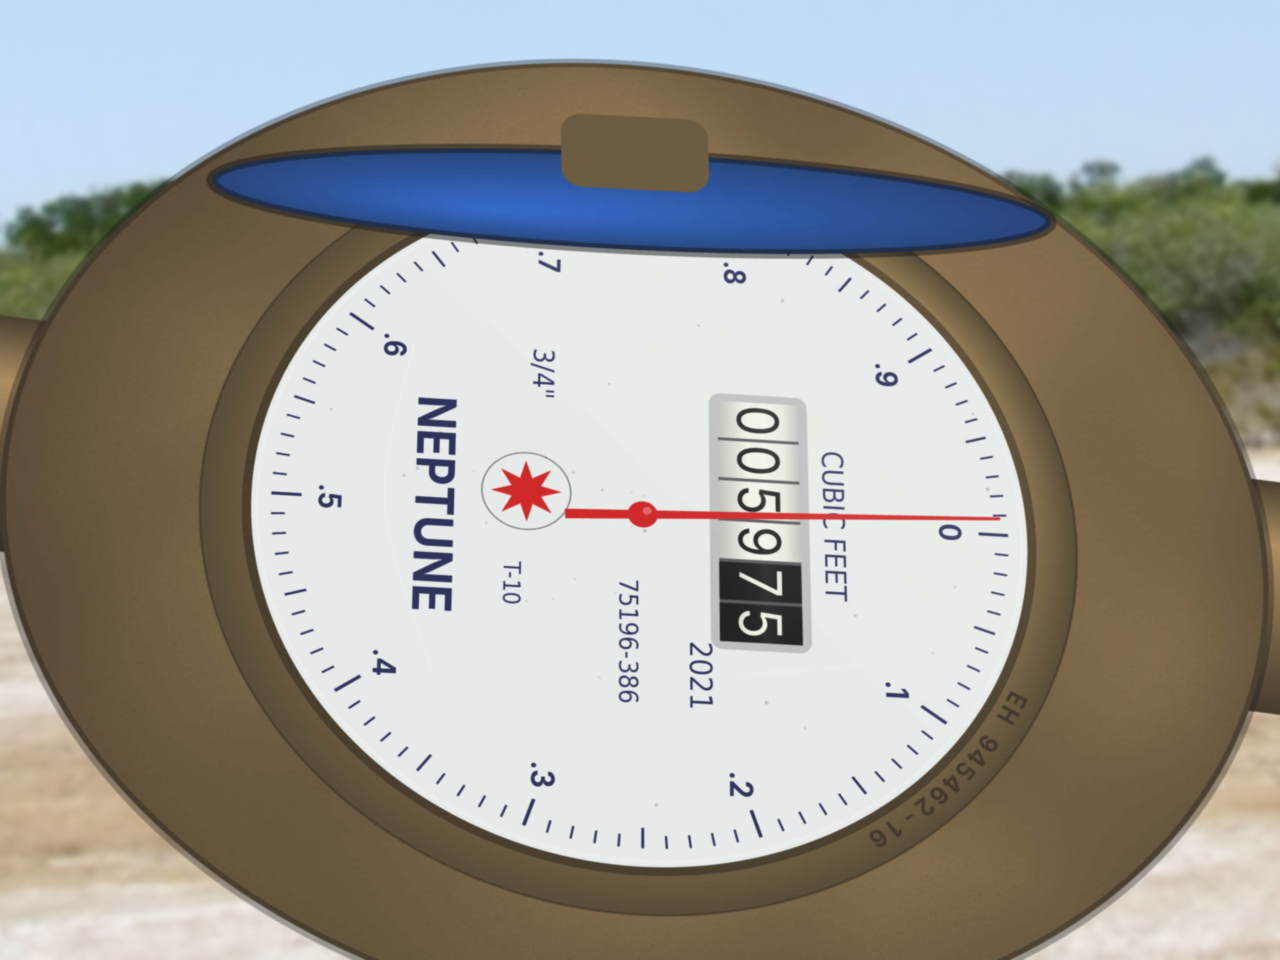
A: 5974.99
